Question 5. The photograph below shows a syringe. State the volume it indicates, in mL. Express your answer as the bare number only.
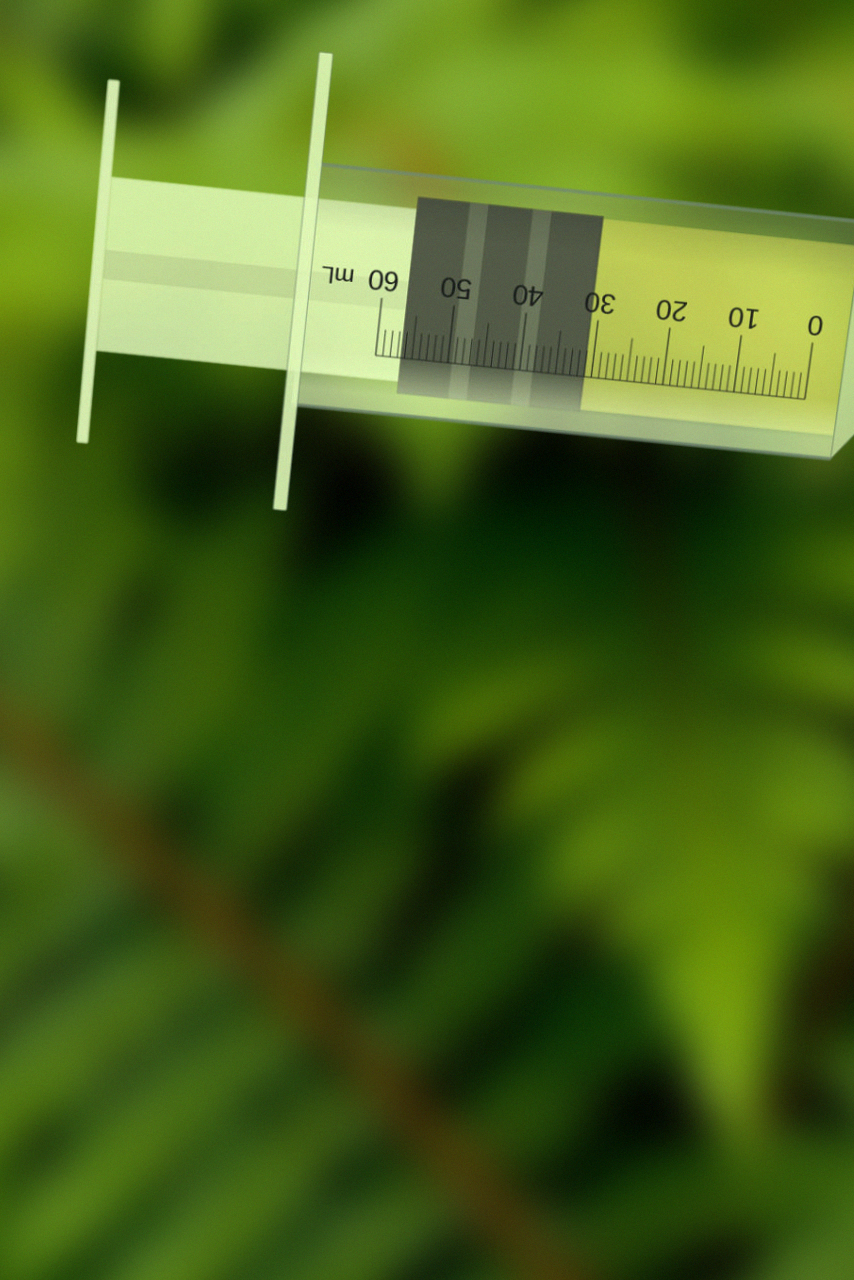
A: 31
